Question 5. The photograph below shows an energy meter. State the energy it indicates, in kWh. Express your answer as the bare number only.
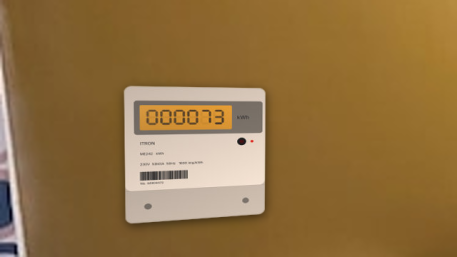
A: 73
